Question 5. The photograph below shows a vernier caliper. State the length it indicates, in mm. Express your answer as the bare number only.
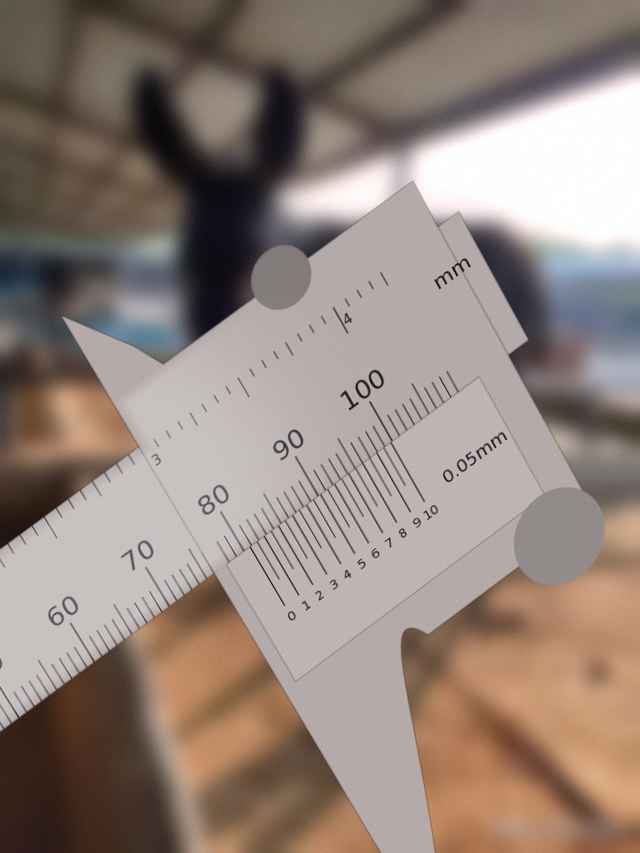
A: 80.8
